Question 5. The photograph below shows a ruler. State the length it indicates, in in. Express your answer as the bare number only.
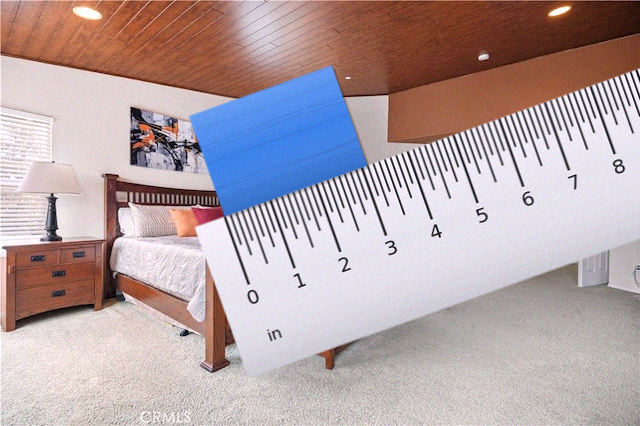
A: 3.125
